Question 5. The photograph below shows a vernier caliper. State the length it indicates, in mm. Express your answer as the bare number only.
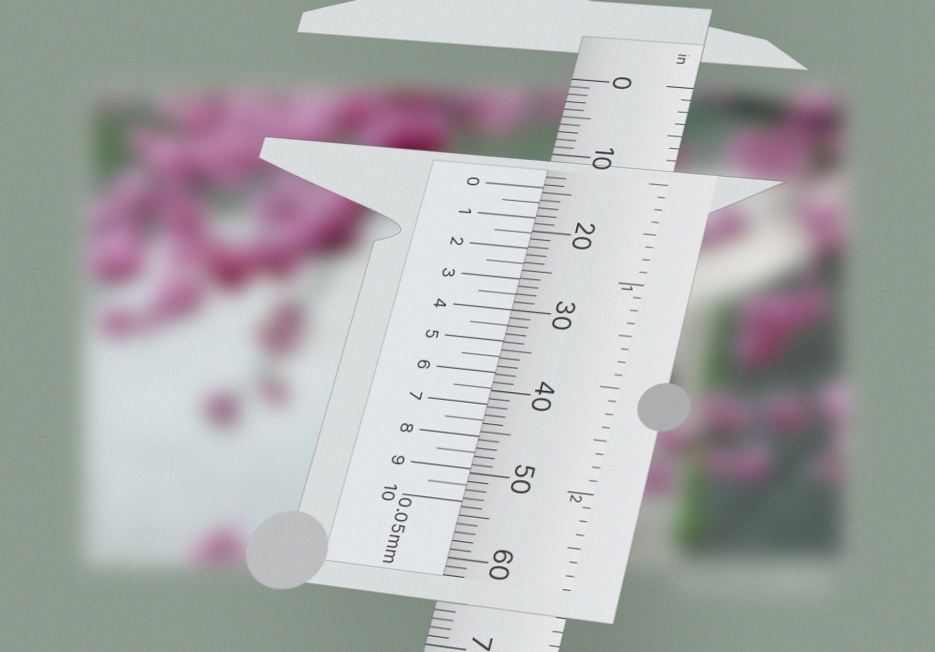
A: 14.4
